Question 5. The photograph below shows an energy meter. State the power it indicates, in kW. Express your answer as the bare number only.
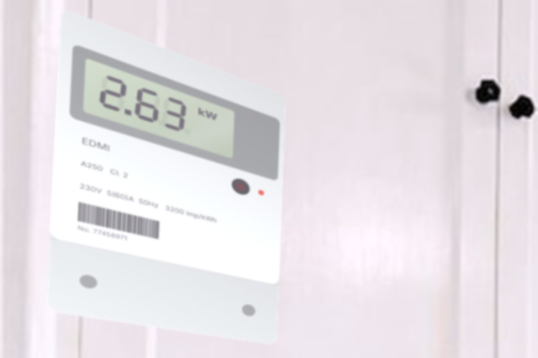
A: 2.63
